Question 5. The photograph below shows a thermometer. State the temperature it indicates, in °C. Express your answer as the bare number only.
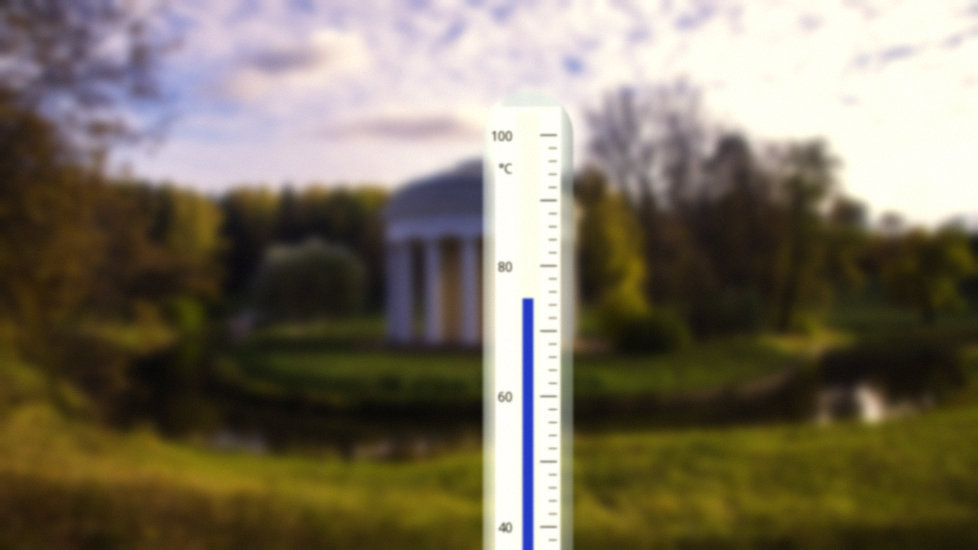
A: 75
